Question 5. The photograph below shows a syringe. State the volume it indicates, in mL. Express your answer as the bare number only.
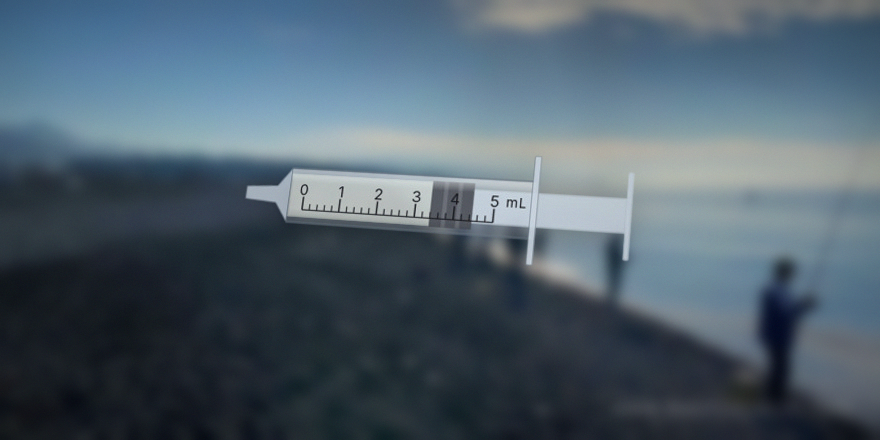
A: 3.4
